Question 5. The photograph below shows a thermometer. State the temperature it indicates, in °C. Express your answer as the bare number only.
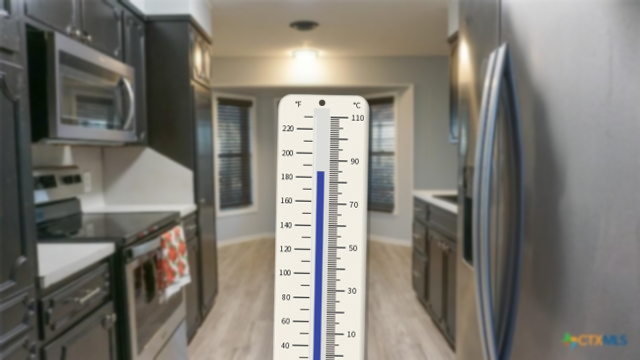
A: 85
